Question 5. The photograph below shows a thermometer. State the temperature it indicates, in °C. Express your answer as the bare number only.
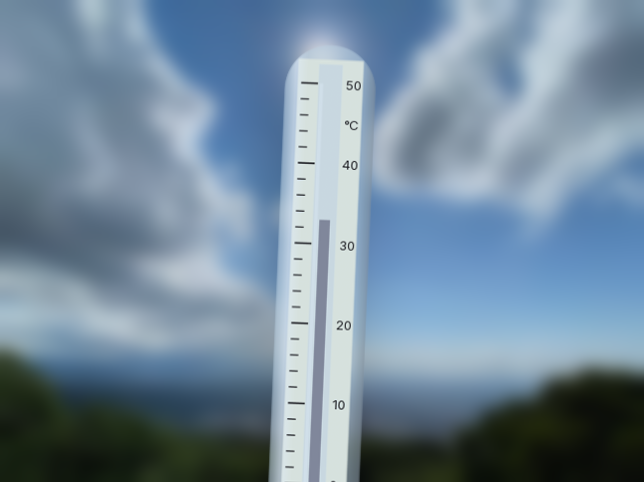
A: 33
